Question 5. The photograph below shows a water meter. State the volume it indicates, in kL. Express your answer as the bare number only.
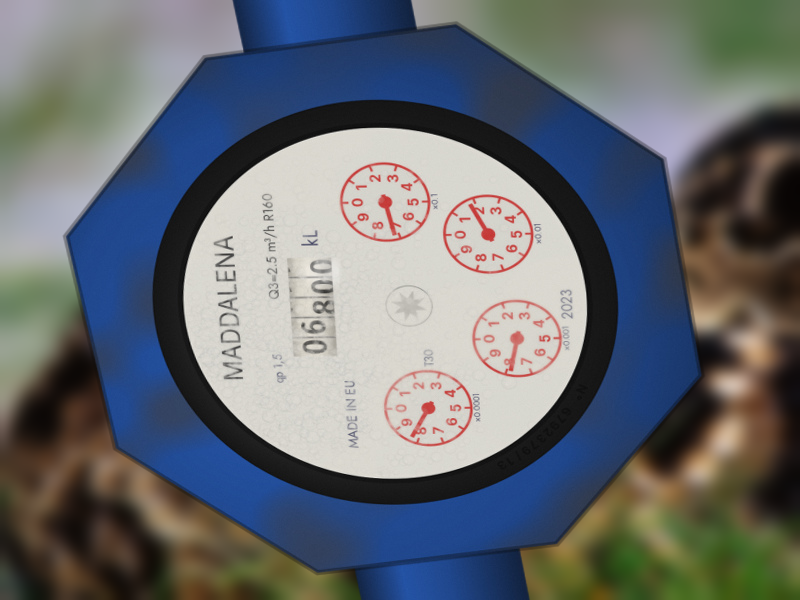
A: 6799.7178
